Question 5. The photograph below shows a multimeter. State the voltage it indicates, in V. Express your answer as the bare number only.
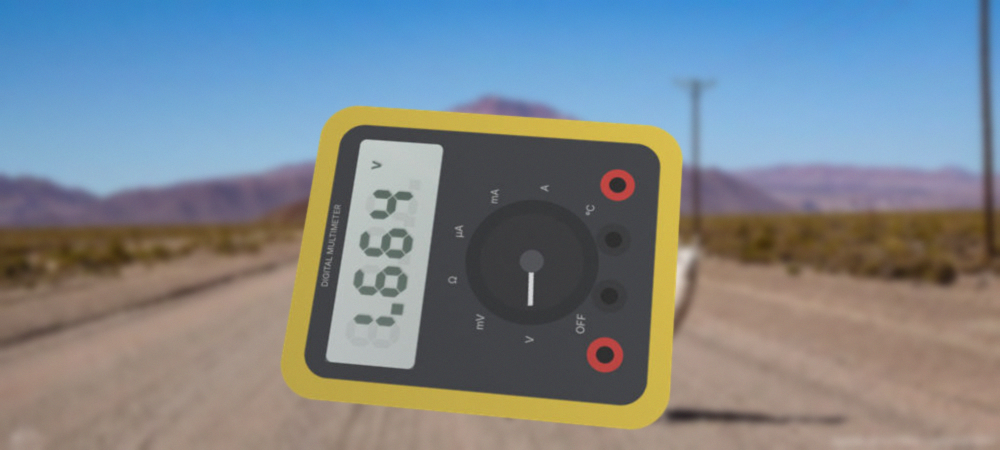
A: 1.664
